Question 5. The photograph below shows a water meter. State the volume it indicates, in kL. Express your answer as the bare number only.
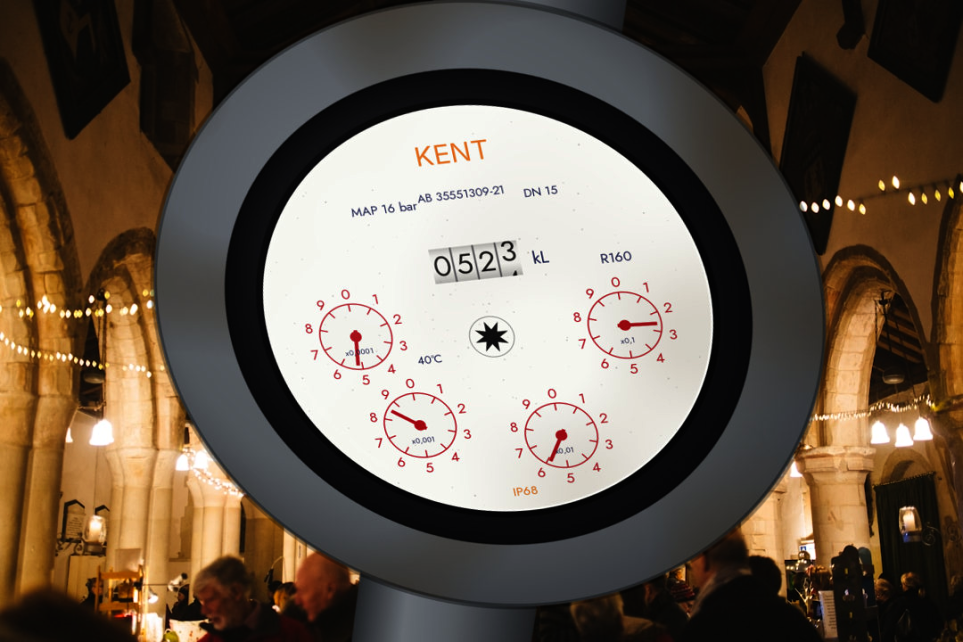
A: 523.2585
